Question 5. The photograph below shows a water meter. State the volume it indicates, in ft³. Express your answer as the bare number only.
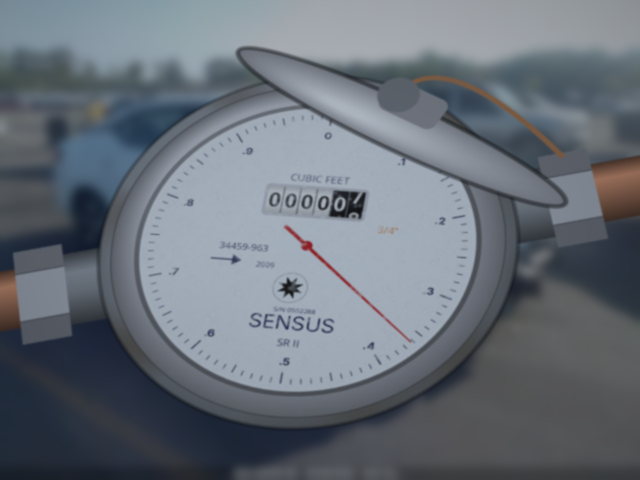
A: 7.36
